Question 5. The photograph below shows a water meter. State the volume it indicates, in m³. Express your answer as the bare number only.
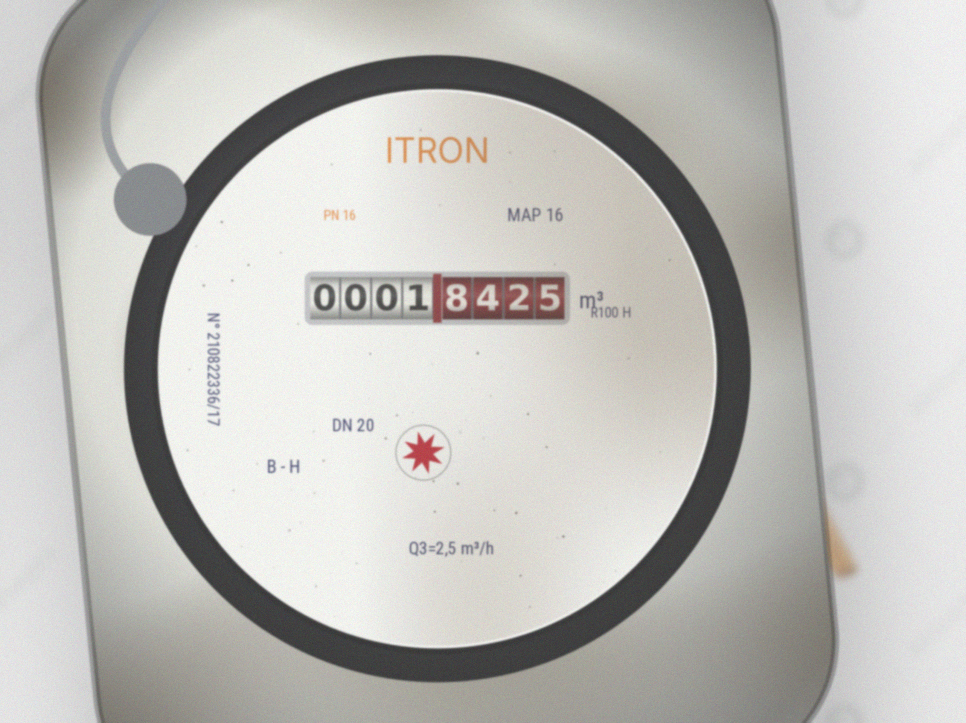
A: 1.8425
